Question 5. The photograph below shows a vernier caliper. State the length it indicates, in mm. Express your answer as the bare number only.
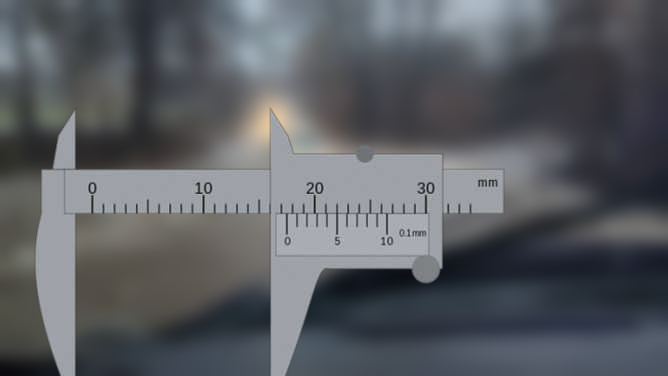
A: 17.5
